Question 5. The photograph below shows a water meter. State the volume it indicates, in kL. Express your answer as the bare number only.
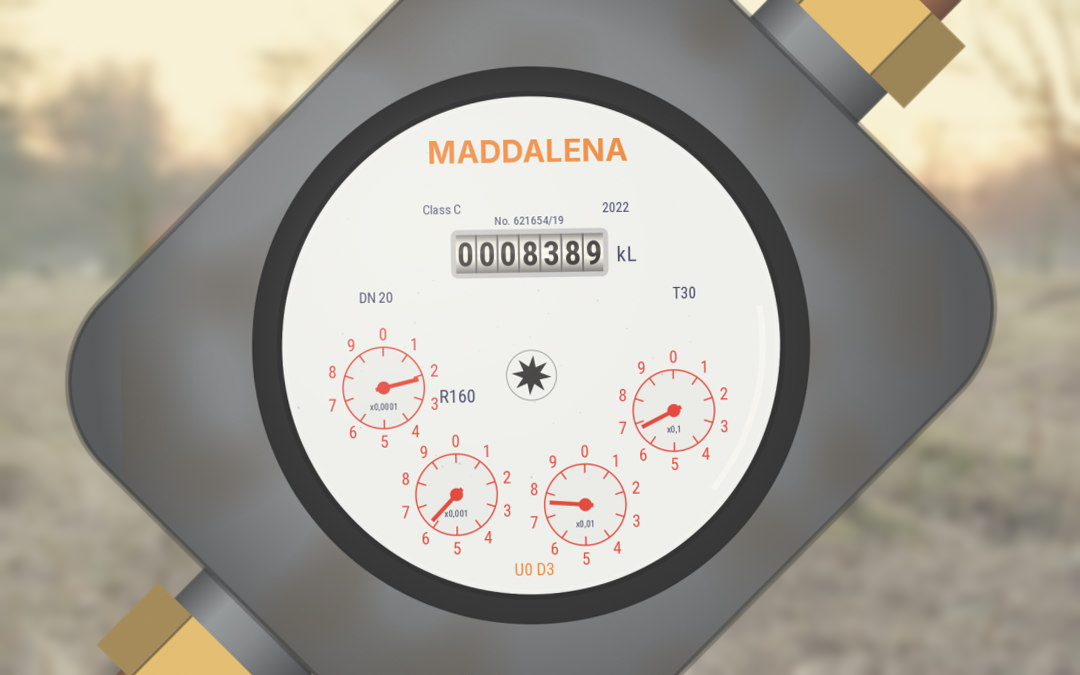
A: 8389.6762
